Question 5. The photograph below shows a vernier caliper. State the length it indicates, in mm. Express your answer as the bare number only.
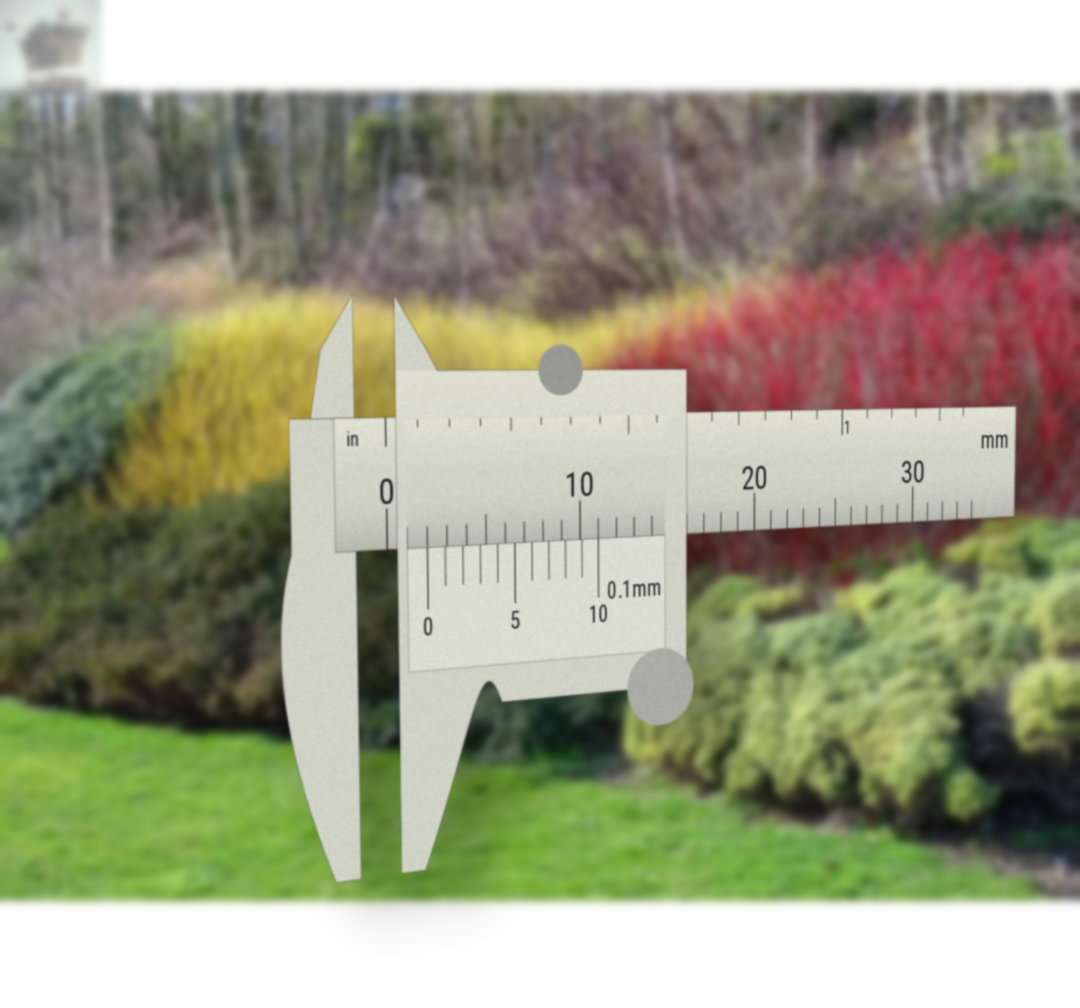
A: 2.0
